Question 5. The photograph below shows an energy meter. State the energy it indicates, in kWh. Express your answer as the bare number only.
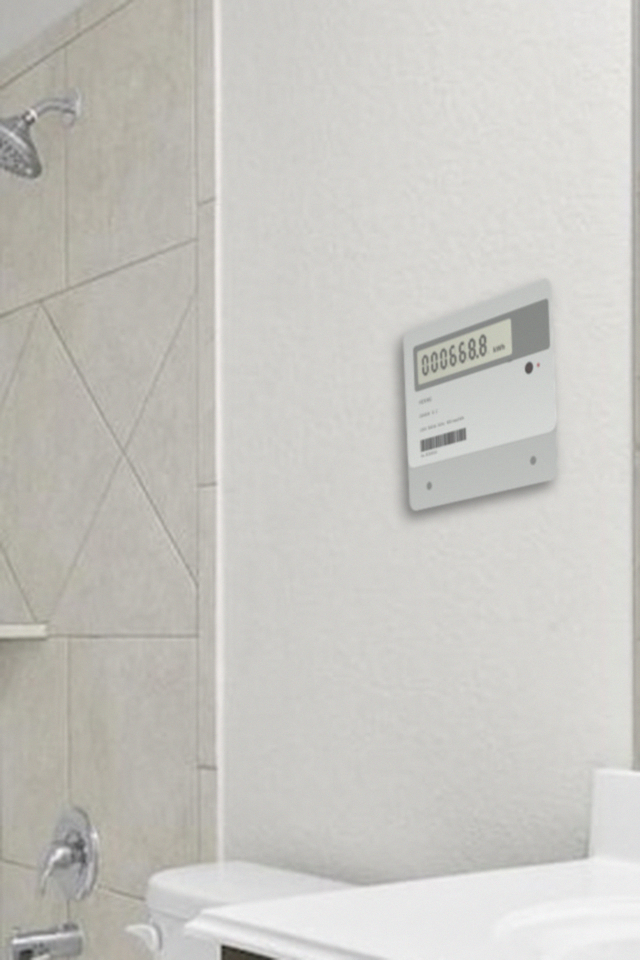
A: 668.8
